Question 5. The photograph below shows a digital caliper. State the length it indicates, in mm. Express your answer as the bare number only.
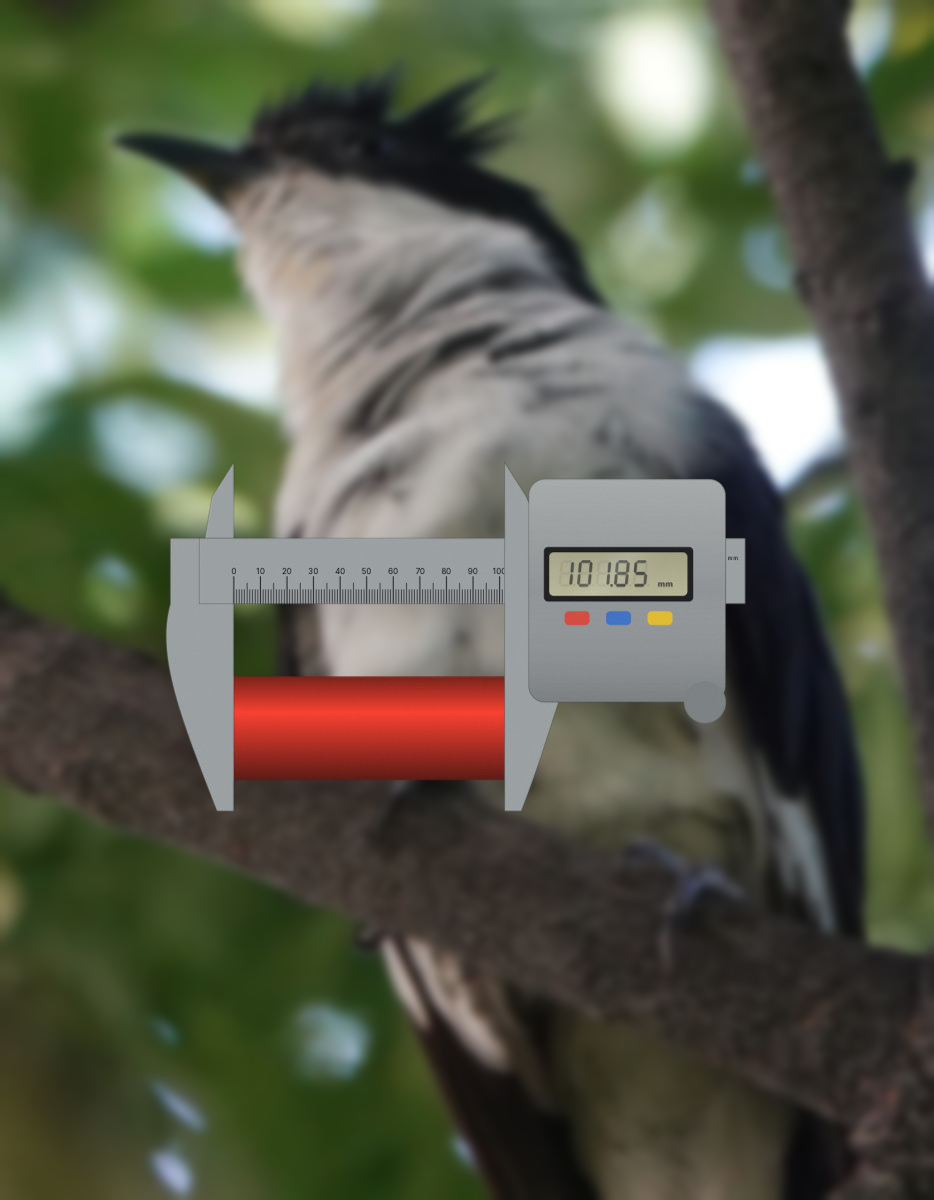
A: 101.85
